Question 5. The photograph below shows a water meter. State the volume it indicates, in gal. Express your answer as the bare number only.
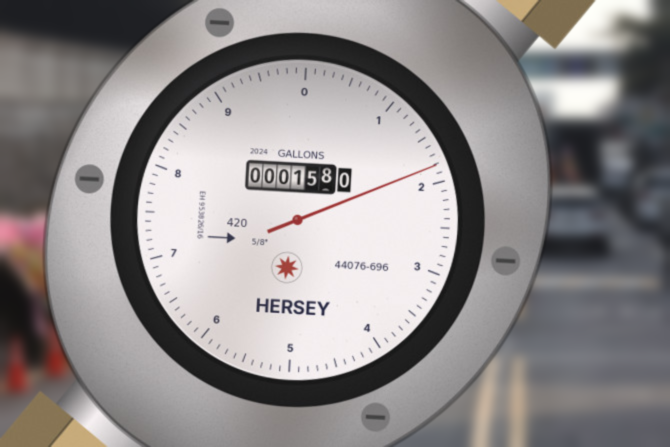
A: 1581.8
